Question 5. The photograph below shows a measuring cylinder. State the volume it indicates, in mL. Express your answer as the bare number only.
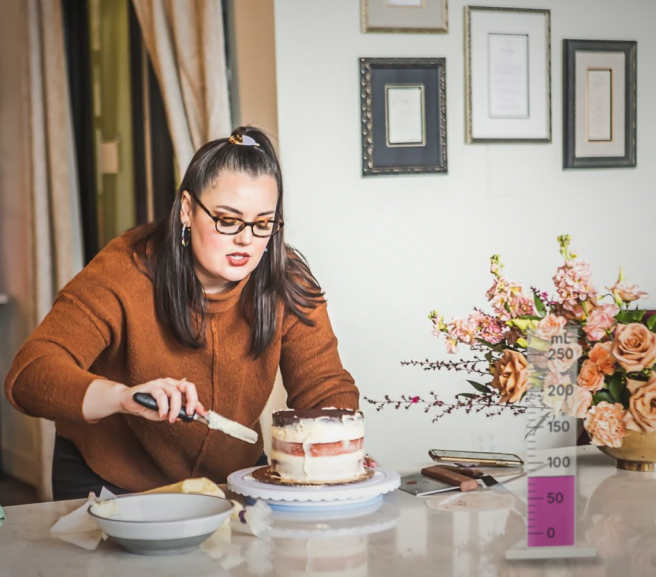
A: 80
